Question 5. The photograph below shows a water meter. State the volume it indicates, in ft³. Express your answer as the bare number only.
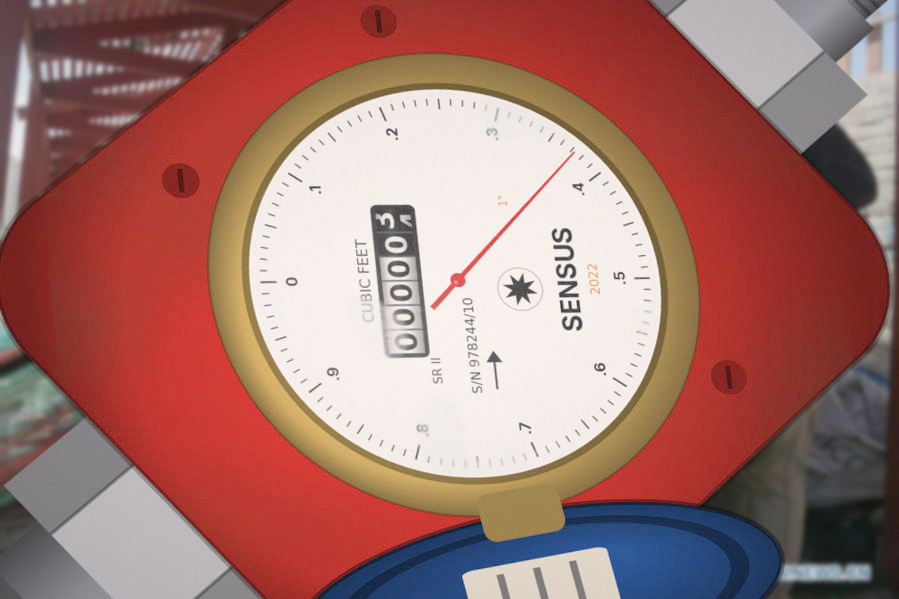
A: 3.37
